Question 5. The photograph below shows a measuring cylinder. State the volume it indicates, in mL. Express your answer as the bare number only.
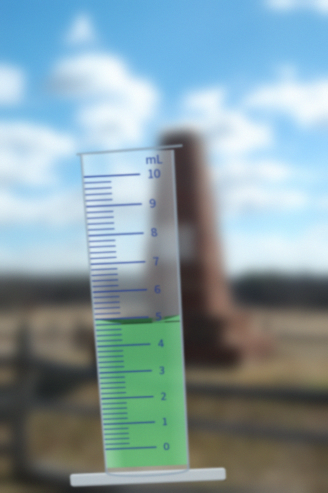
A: 4.8
